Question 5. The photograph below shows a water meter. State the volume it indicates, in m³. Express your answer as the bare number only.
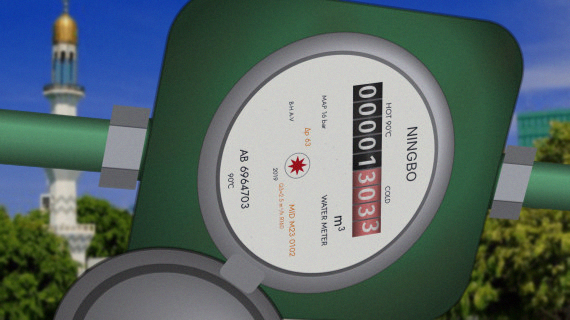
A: 1.3033
